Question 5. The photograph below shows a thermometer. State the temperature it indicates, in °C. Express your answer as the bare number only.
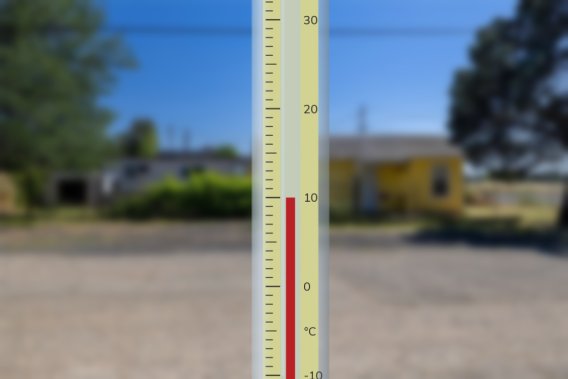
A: 10
